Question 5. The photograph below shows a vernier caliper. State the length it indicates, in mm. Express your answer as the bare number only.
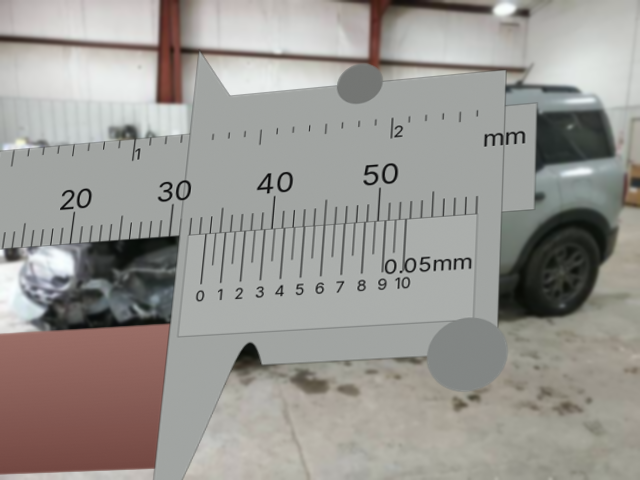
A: 33.6
